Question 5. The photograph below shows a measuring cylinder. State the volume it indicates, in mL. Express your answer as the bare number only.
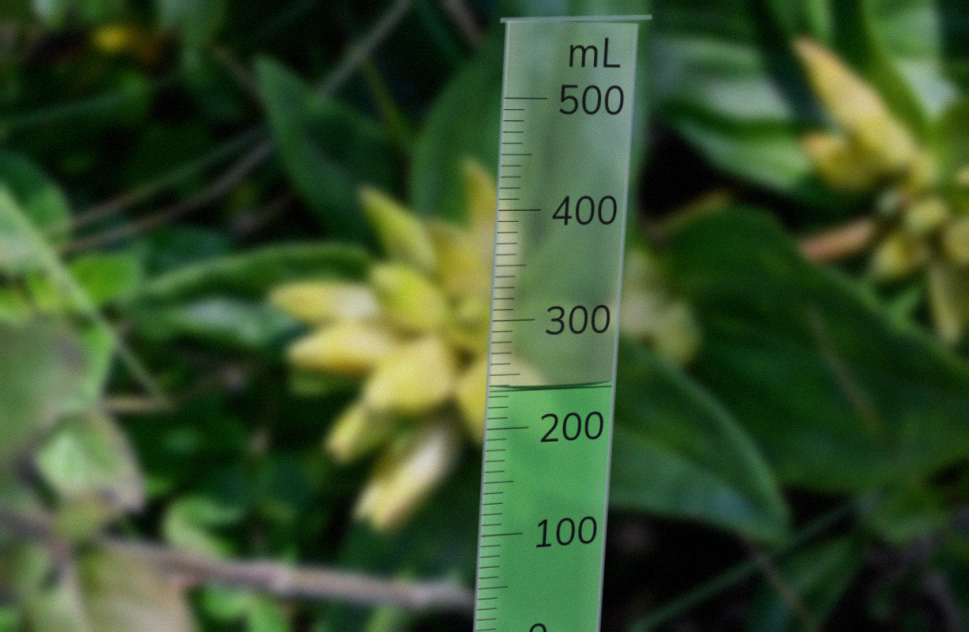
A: 235
